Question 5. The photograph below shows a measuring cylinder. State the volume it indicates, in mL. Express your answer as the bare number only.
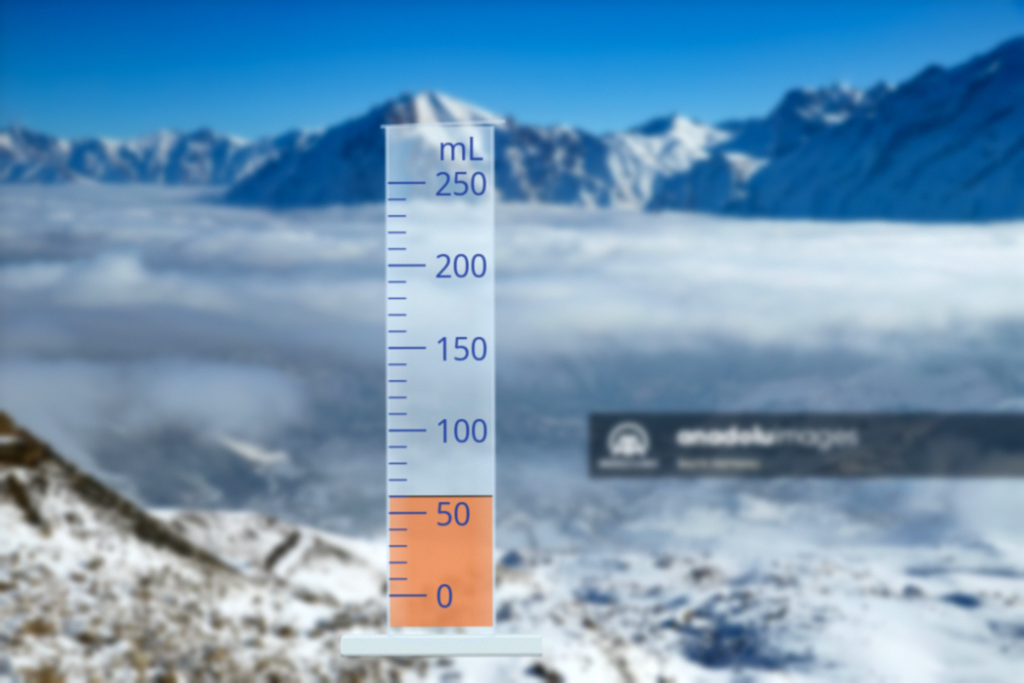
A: 60
